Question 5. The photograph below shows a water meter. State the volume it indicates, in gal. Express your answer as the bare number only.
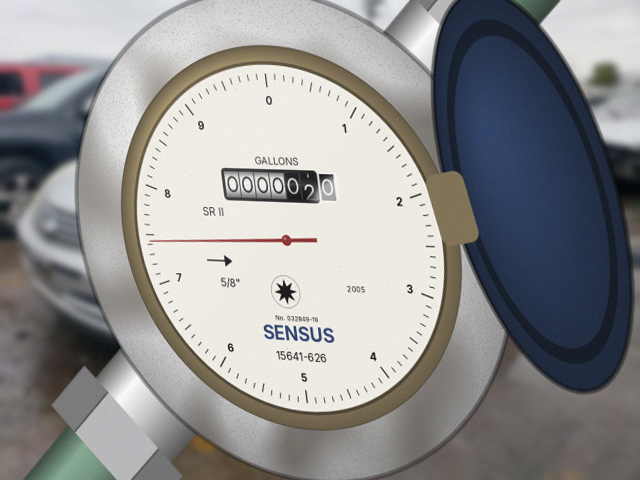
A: 17.4
